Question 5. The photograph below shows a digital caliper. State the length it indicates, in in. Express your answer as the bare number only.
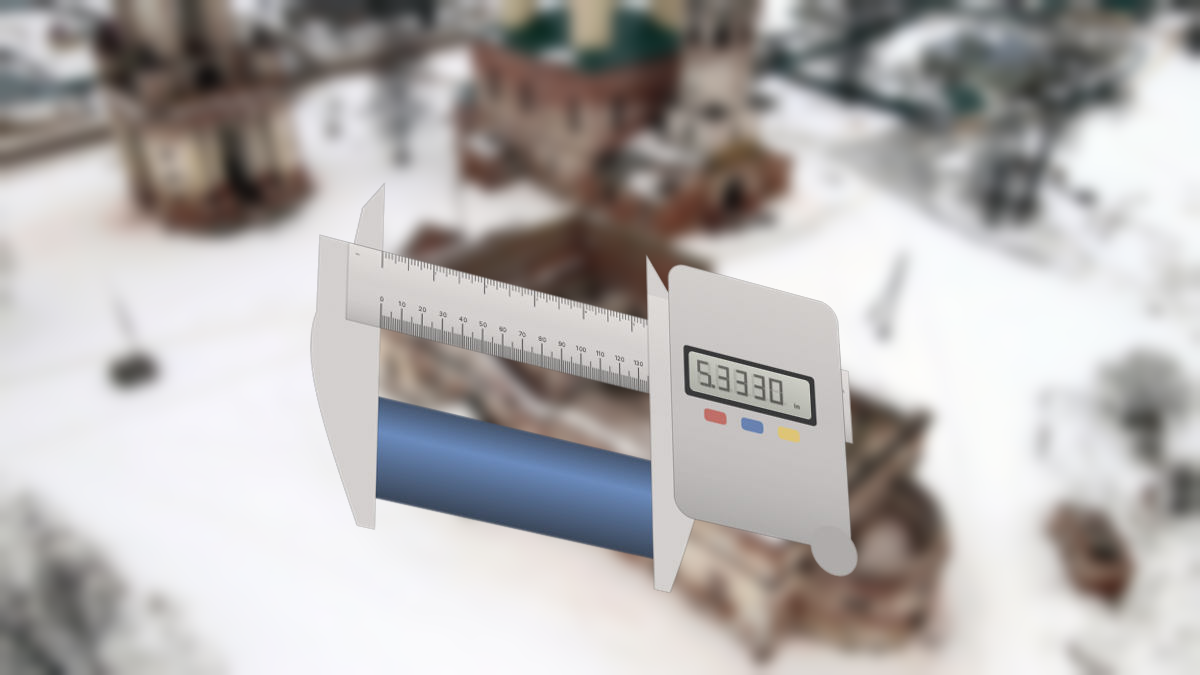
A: 5.3330
